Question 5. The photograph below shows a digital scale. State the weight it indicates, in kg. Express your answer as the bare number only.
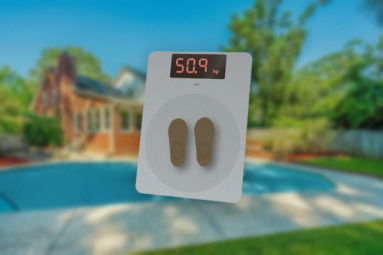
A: 50.9
